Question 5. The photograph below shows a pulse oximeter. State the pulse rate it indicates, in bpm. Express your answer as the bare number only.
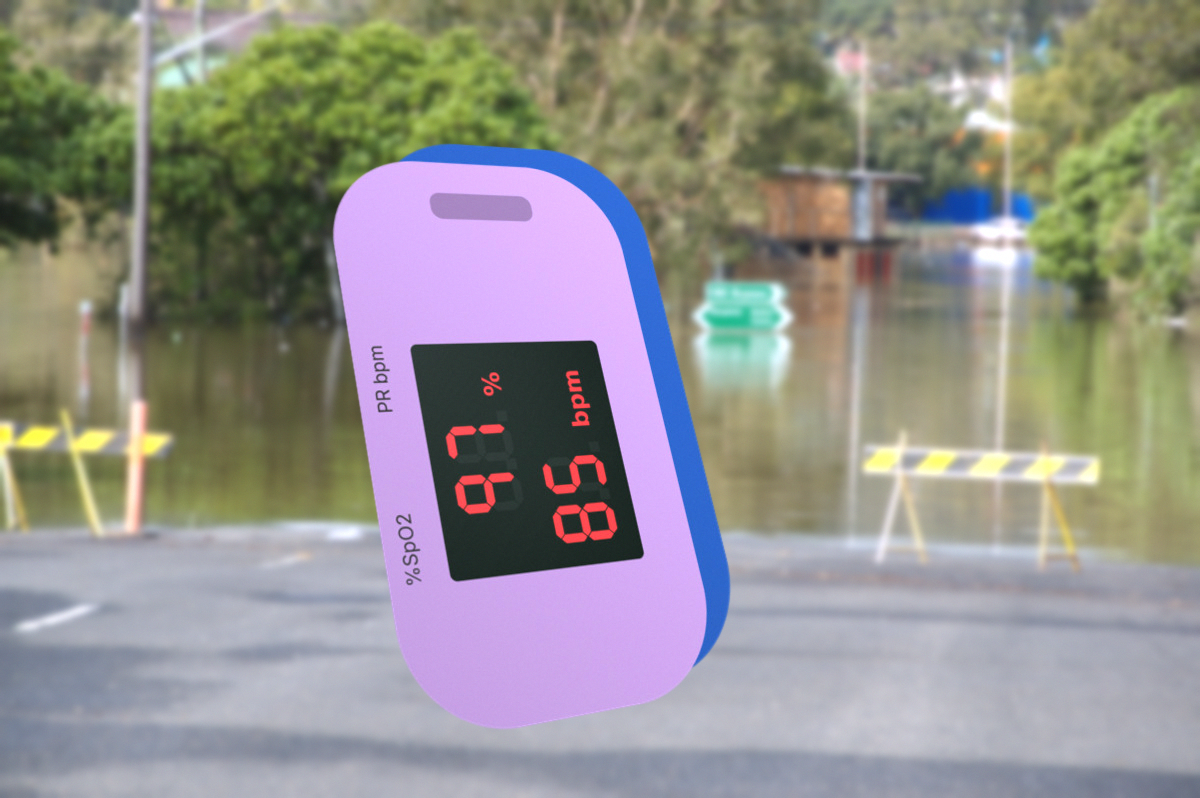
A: 85
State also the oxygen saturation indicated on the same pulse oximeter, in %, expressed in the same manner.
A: 97
